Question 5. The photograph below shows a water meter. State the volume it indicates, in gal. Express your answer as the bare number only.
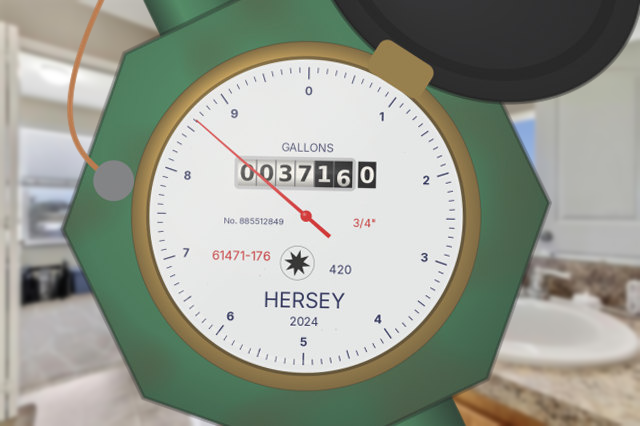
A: 37158.6
